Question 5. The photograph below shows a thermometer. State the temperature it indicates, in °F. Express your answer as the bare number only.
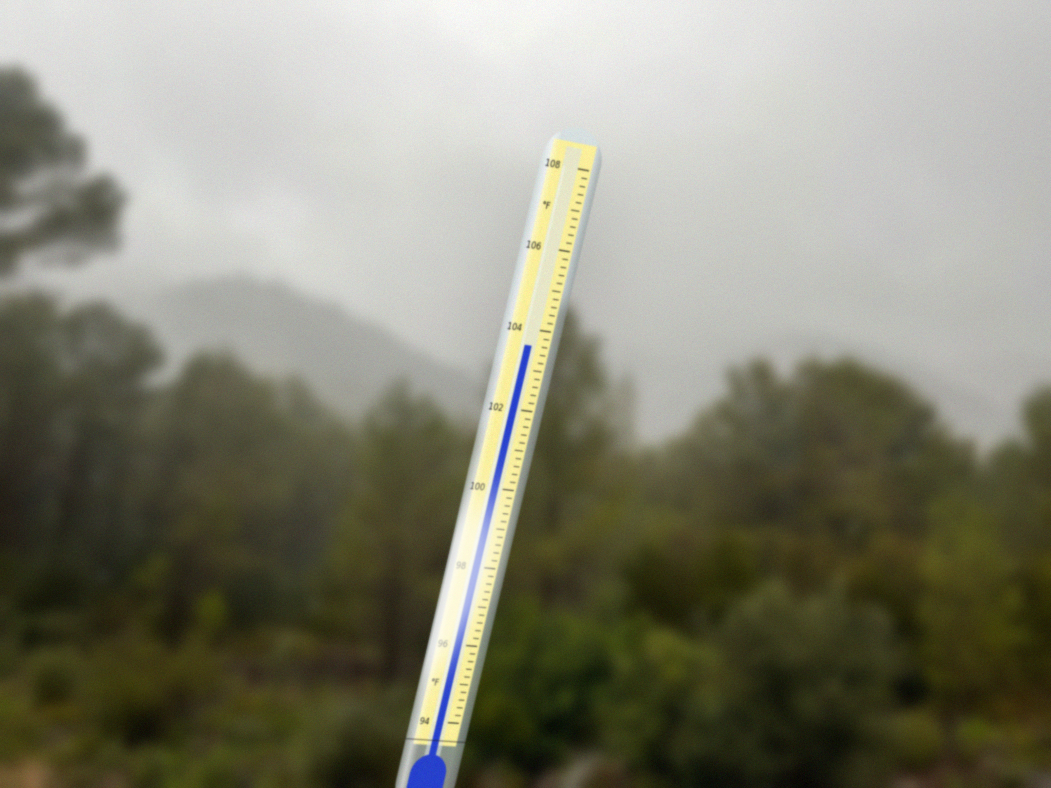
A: 103.6
